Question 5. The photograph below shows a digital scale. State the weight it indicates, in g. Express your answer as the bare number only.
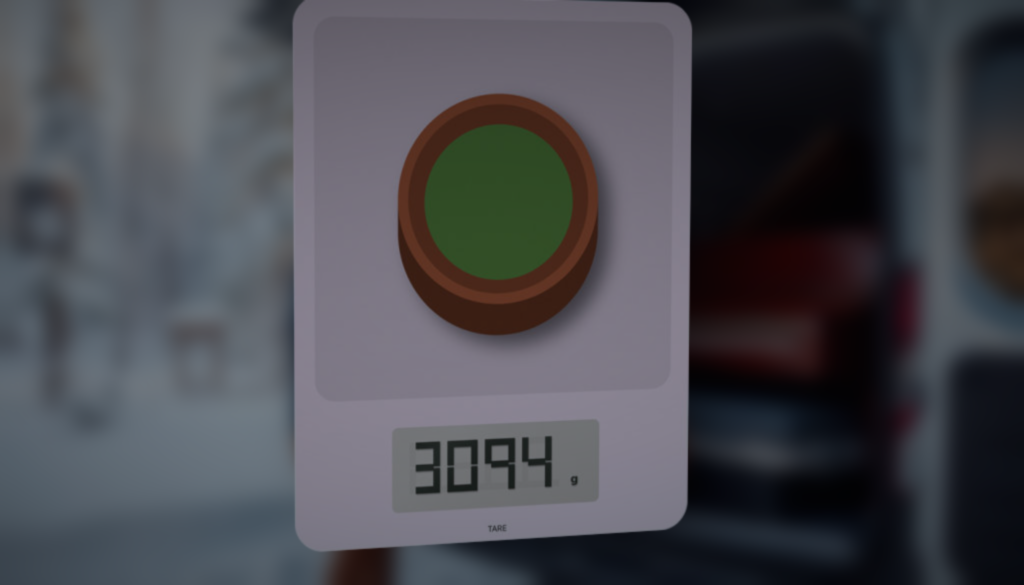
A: 3094
